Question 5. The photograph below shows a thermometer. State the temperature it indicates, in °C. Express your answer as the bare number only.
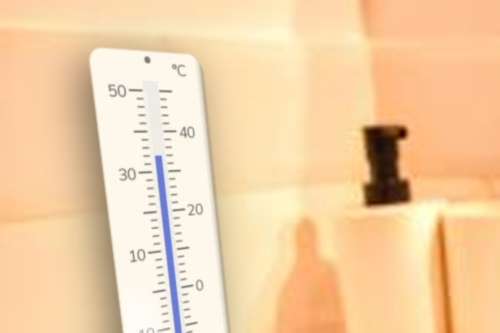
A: 34
